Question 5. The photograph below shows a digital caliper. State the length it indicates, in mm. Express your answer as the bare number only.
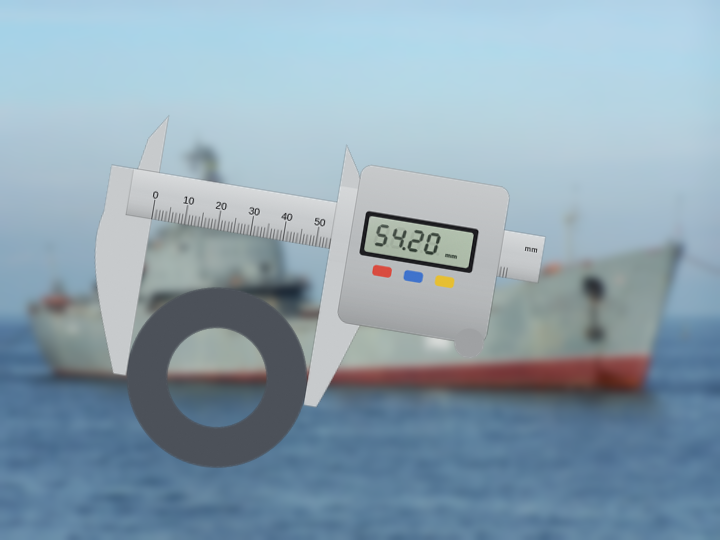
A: 54.20
